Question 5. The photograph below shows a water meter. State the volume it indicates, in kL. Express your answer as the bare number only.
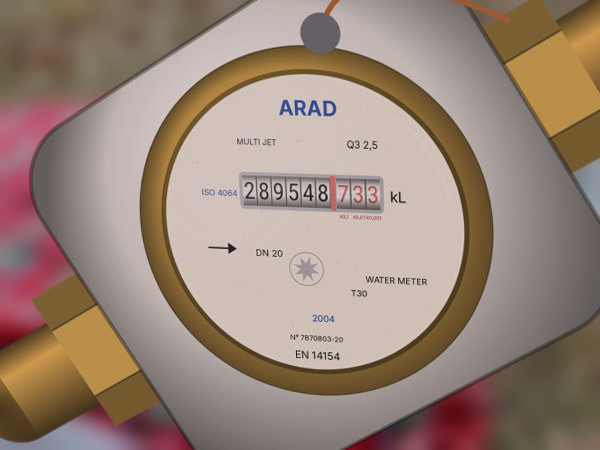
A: 289548.733
